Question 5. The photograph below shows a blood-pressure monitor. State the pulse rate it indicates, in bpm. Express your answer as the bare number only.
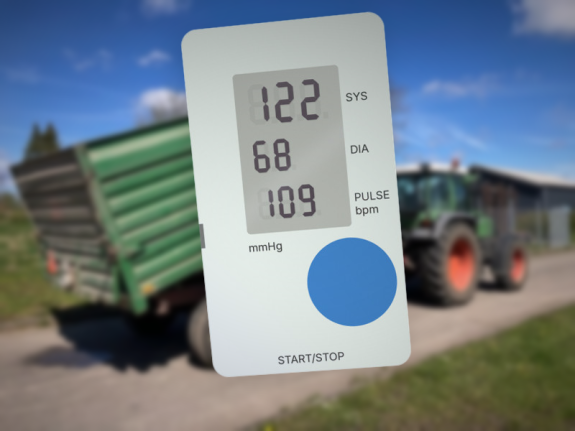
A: 109
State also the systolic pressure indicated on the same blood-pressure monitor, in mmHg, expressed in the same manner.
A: 122
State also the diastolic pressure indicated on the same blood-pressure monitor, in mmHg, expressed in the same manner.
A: 68
